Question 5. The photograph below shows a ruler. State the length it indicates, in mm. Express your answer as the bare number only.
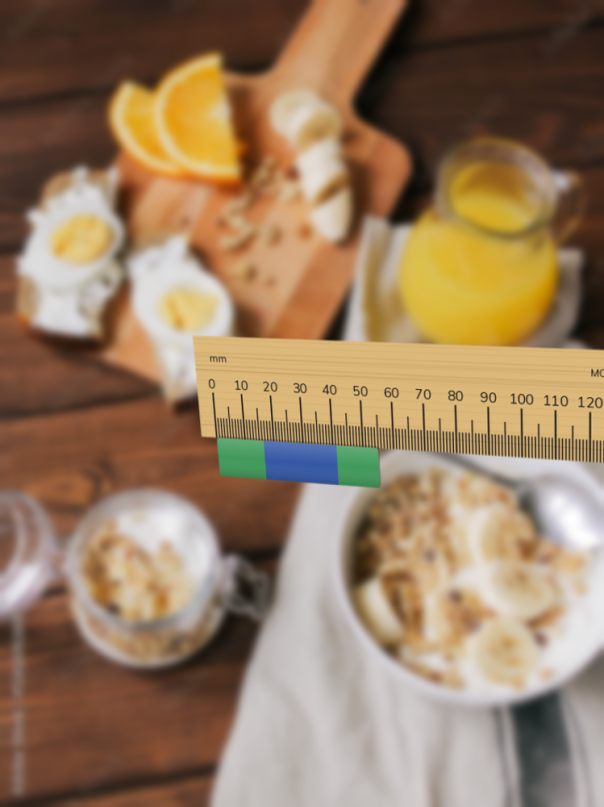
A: 55
